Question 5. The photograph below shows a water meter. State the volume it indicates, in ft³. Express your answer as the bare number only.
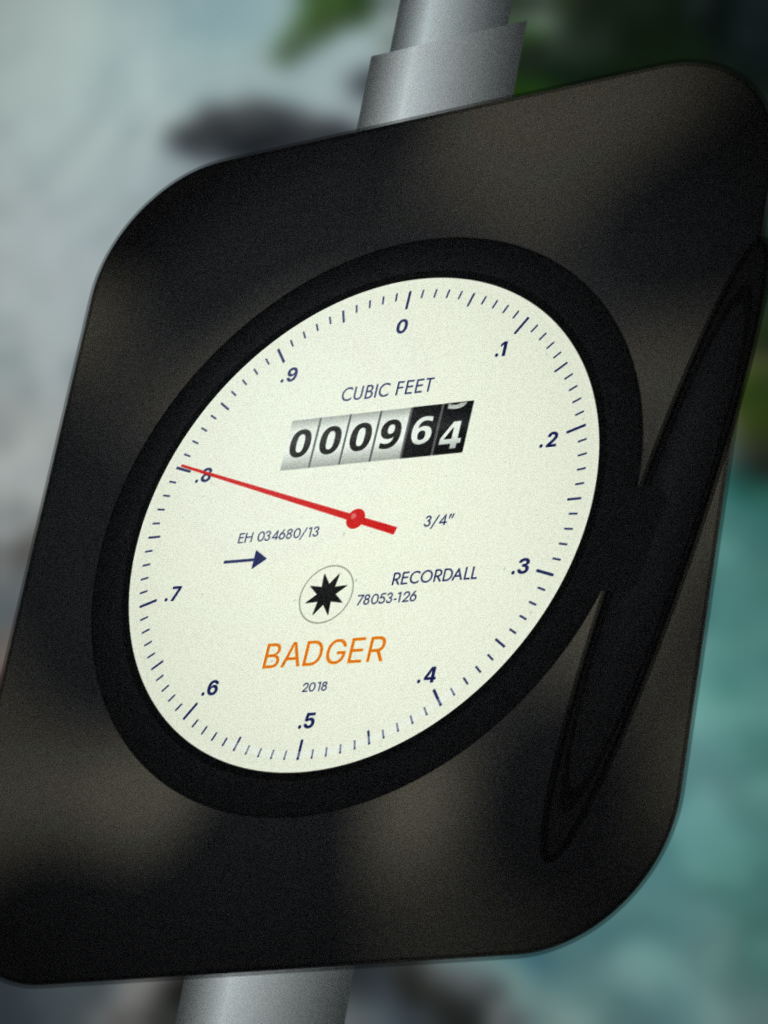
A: 963.80
